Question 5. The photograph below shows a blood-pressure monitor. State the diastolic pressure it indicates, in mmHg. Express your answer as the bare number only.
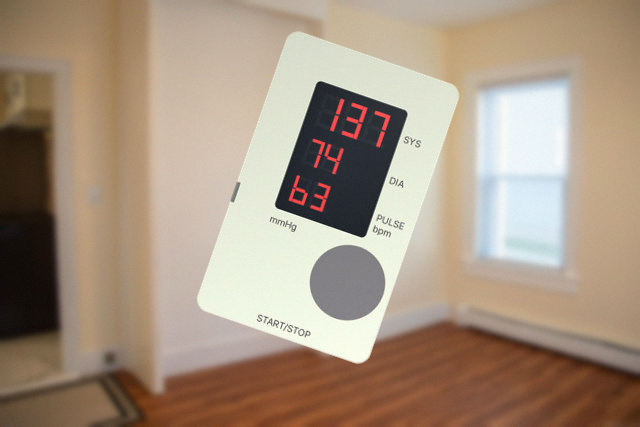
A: 74
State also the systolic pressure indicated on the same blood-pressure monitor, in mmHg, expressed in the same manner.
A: 137
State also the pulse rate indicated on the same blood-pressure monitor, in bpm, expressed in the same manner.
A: 63
